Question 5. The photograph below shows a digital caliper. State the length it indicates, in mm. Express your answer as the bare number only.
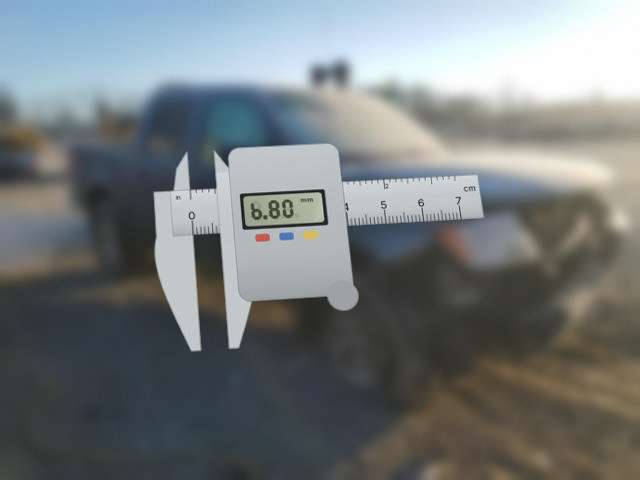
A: 6.80
